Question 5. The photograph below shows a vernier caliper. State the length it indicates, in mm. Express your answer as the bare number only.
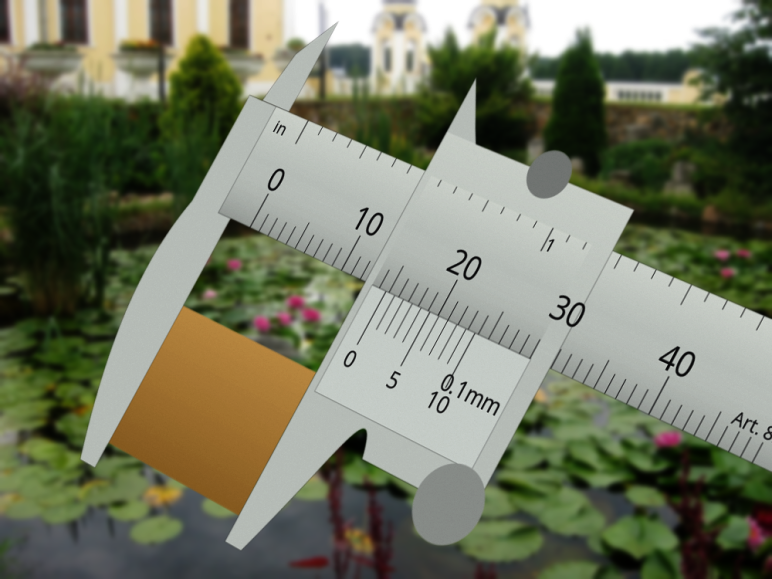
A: 14.7
